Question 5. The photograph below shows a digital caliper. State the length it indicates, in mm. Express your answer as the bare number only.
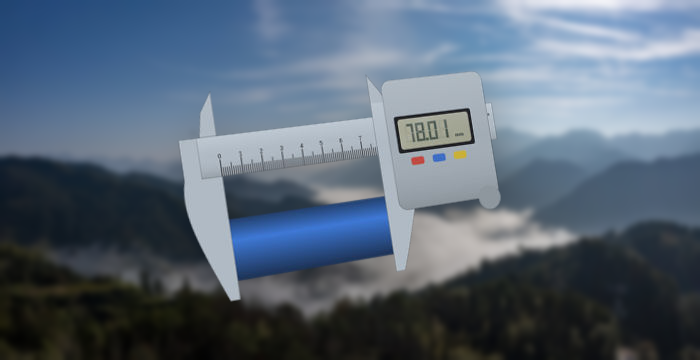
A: 78.01
